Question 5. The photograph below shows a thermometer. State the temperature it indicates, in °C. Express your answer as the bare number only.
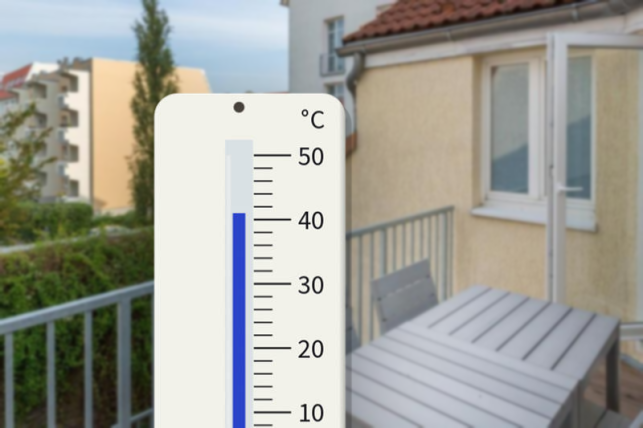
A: 41
